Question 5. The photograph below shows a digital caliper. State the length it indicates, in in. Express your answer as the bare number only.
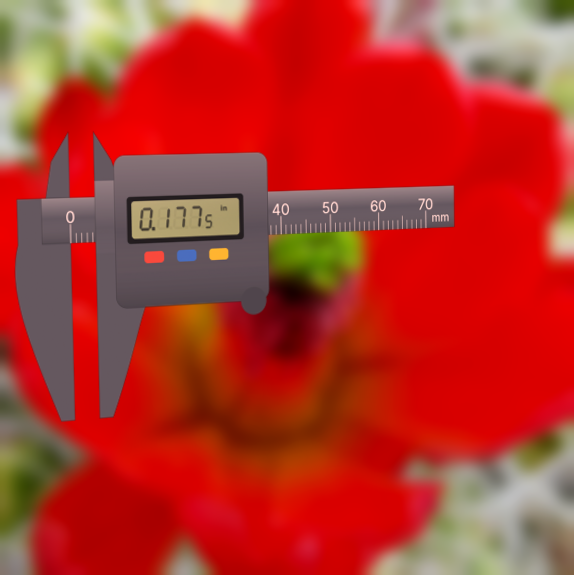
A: 0.1775
